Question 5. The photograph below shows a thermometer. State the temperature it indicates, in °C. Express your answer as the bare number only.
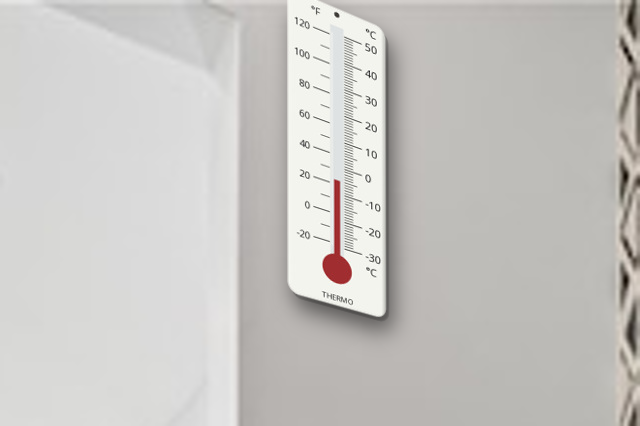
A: -5
